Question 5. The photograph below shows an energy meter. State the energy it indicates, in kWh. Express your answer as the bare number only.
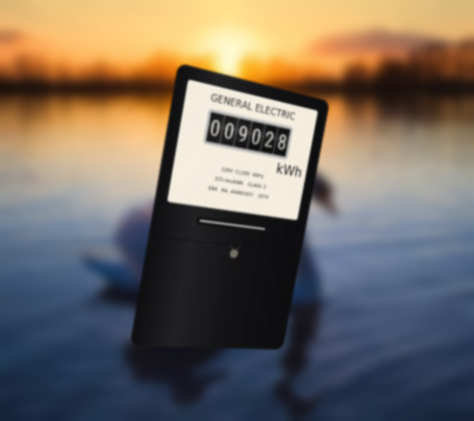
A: 9028
